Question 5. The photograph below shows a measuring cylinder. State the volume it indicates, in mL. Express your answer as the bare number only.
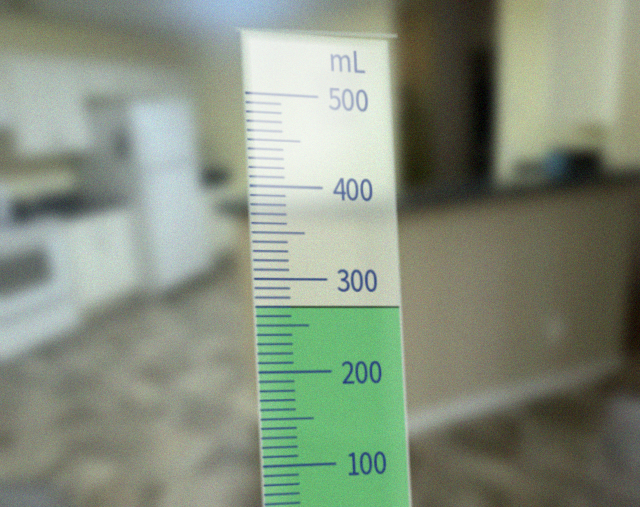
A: 270
